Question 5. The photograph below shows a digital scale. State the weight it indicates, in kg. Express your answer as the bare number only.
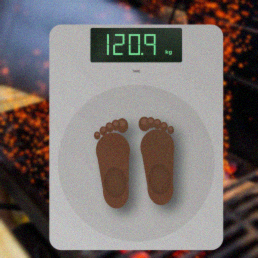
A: 120.9
